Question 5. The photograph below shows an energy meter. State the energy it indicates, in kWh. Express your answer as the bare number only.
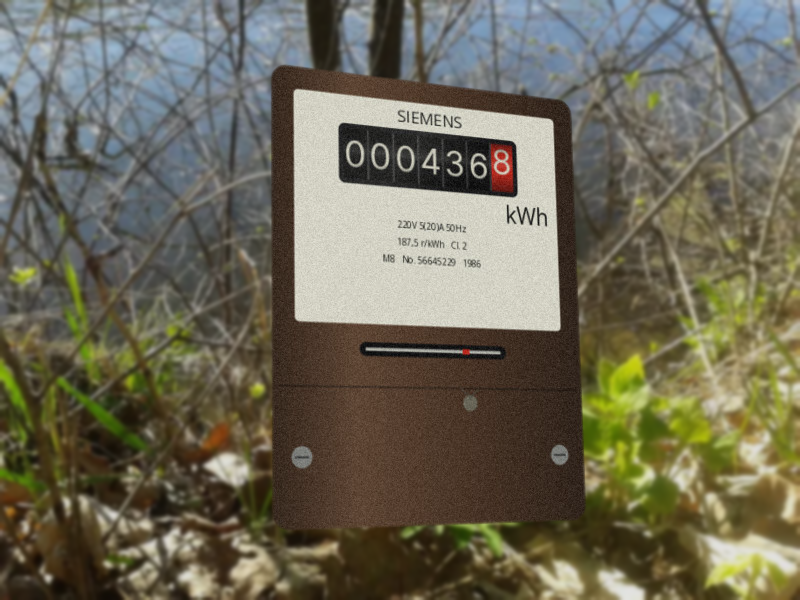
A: 436.8
